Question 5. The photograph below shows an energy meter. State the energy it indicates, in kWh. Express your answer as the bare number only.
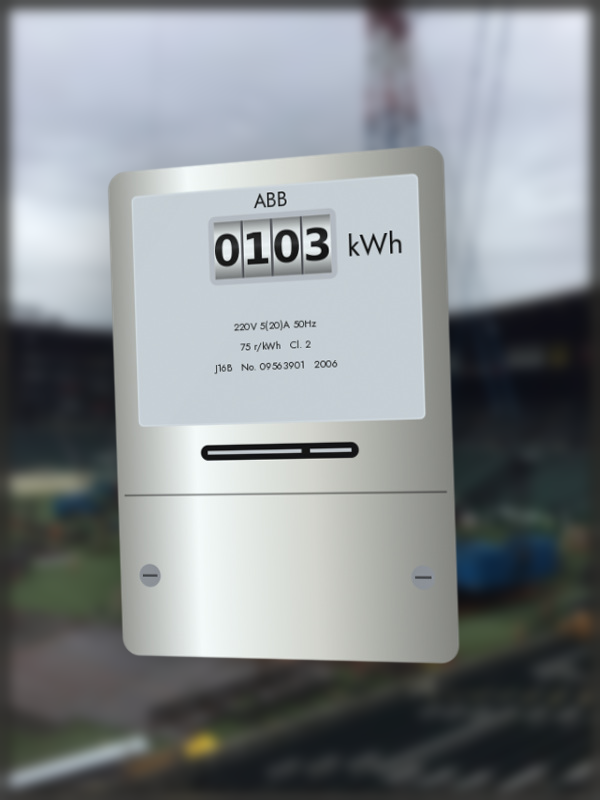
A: 103
